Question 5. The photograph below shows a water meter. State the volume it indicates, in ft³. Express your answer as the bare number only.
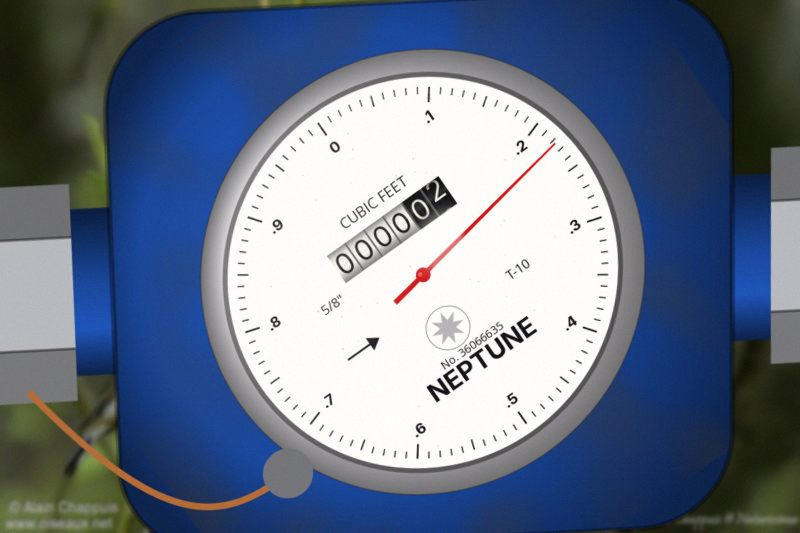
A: 2.22
